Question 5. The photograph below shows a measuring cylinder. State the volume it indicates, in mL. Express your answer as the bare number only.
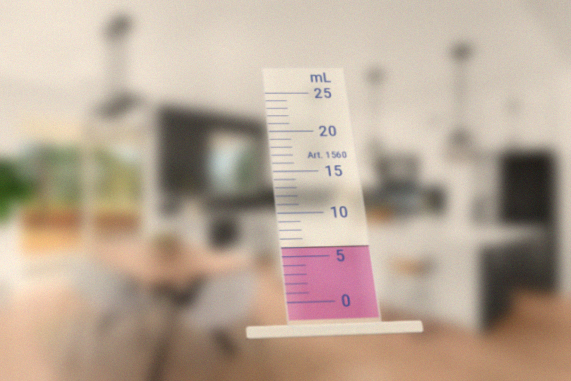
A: 6
